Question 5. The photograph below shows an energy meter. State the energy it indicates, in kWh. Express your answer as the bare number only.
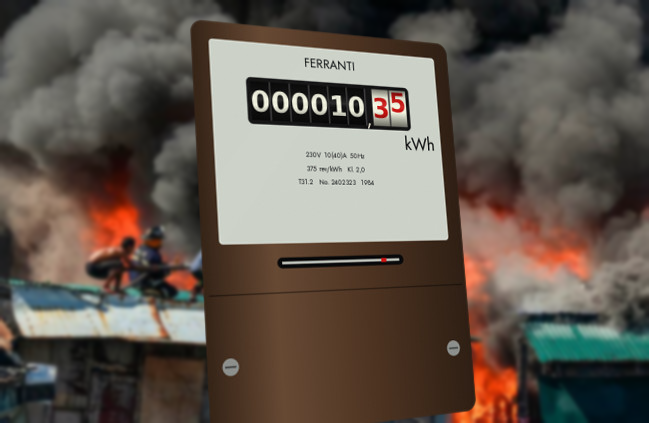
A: 10.35
